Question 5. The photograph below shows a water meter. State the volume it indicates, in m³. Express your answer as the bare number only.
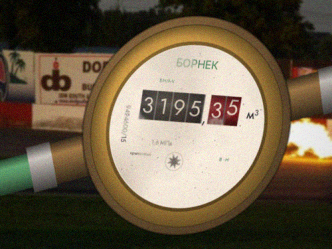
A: 3195.35
